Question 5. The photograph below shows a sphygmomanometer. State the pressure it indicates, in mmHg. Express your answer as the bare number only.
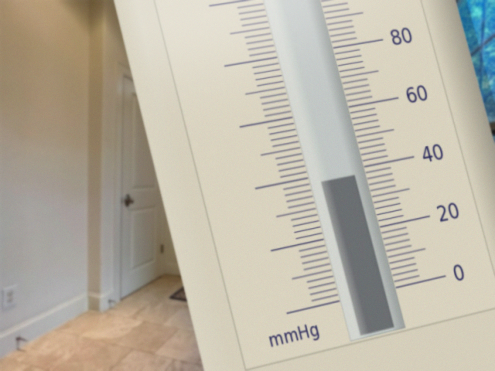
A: 38
